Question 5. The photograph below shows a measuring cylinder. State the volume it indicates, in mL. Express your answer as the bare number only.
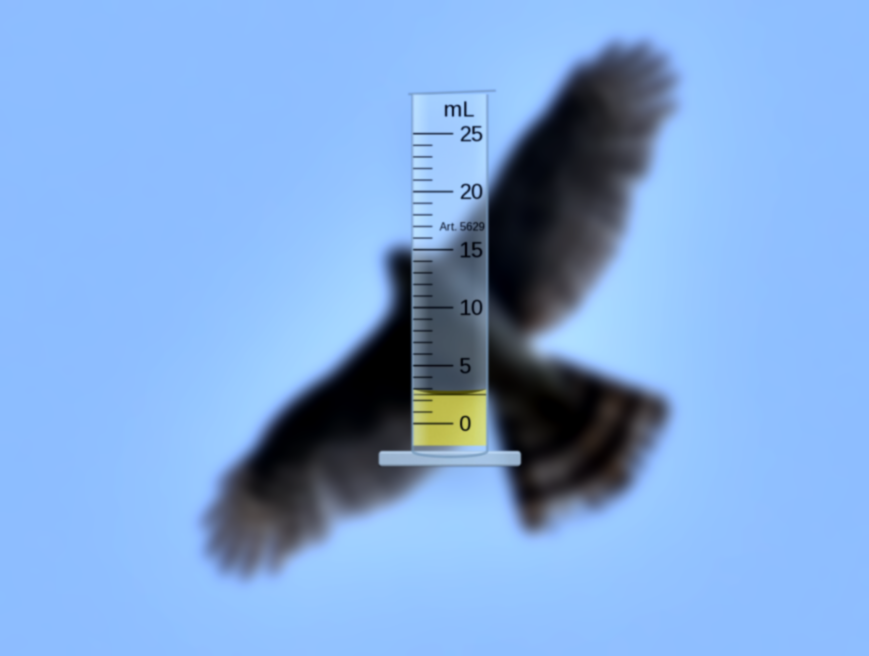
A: 2.5
